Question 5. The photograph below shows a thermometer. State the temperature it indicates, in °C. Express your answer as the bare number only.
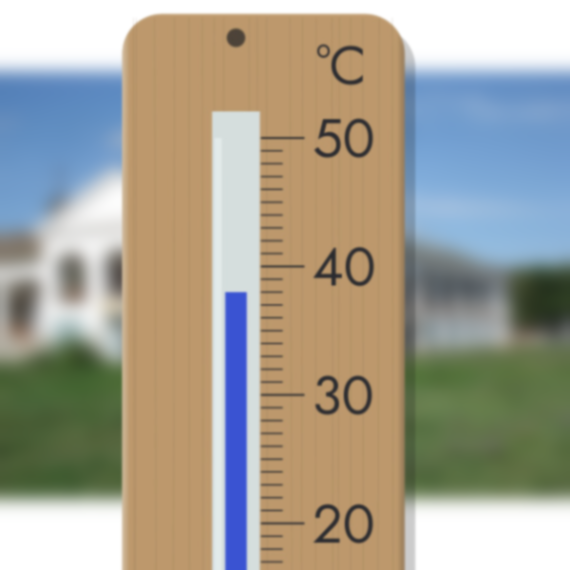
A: 38
